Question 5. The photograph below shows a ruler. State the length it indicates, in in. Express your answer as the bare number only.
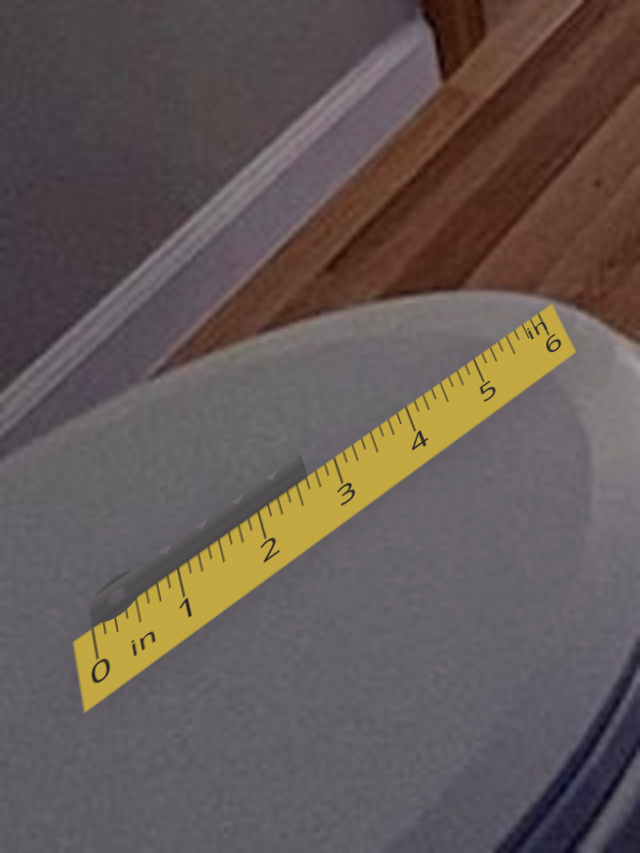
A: 2.625
